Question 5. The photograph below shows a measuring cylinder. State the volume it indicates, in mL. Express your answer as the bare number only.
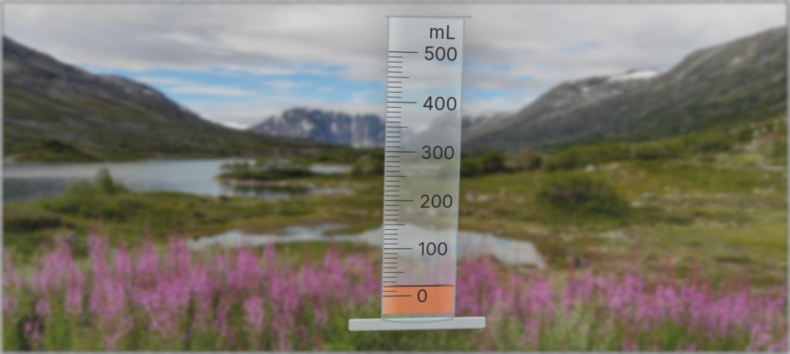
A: 20
